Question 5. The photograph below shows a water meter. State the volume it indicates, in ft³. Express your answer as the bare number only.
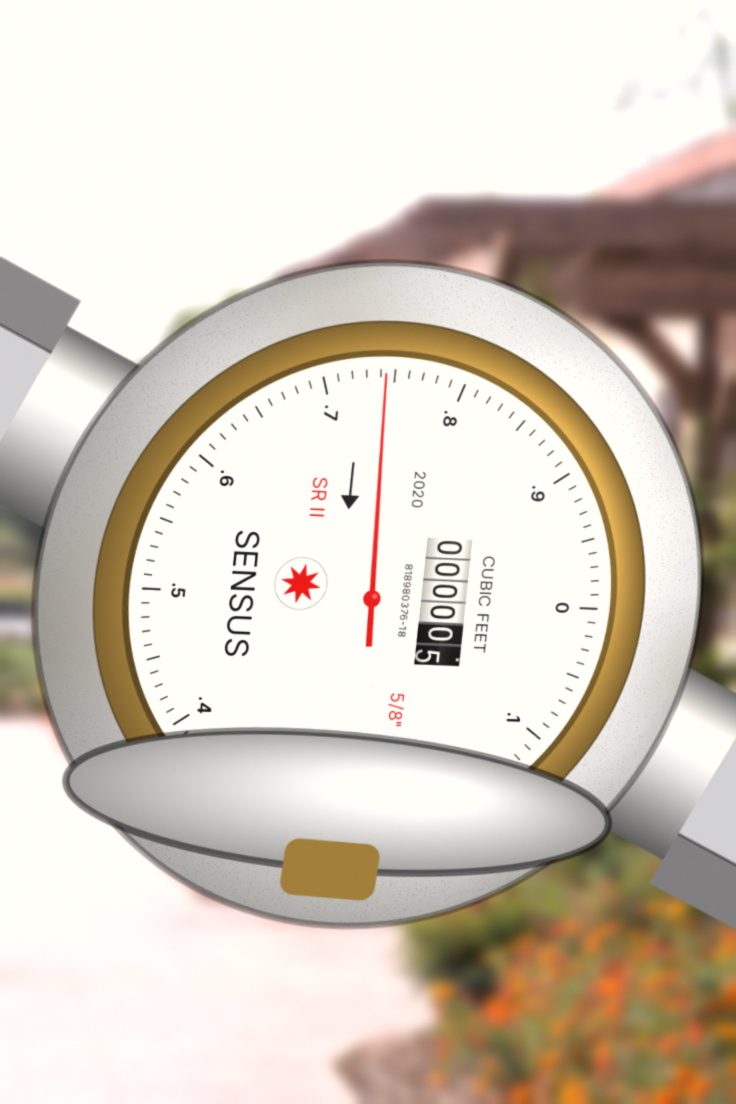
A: 4.74
